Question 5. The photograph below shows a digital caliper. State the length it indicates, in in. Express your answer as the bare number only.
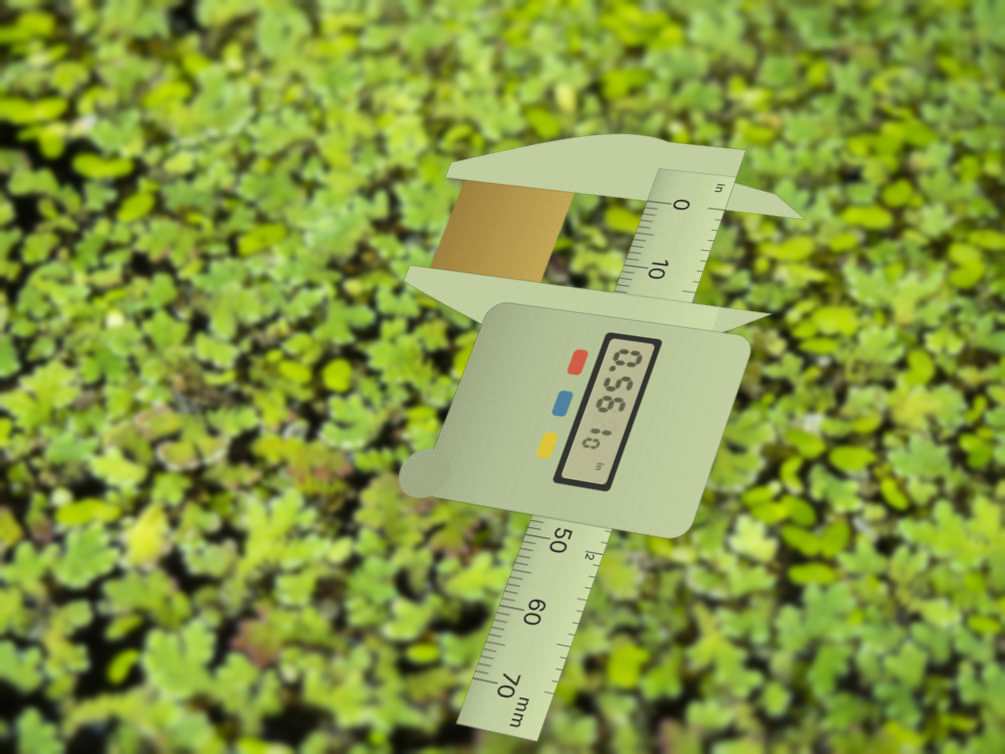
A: 0.5610
